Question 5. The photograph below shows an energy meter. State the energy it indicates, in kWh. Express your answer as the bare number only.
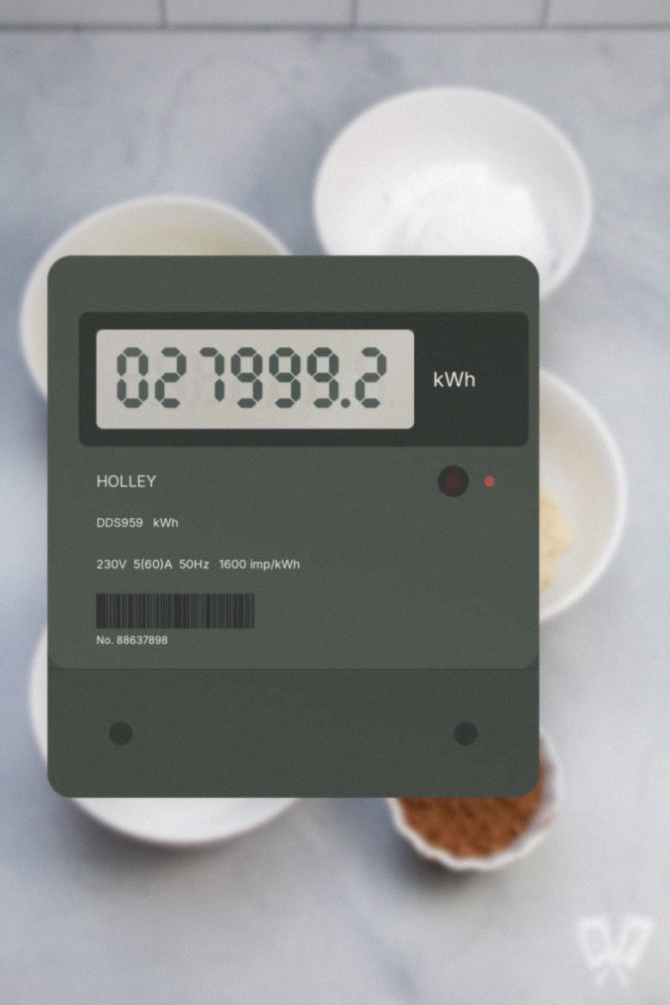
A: 27999.2
